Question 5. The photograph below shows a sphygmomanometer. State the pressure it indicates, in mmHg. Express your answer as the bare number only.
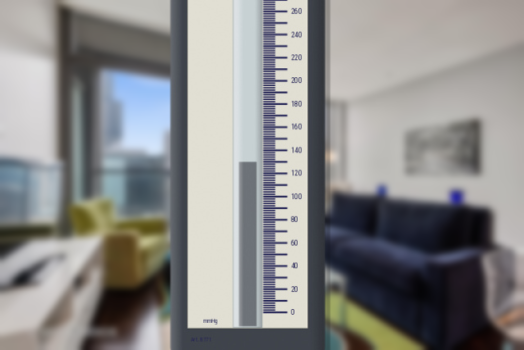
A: 130
